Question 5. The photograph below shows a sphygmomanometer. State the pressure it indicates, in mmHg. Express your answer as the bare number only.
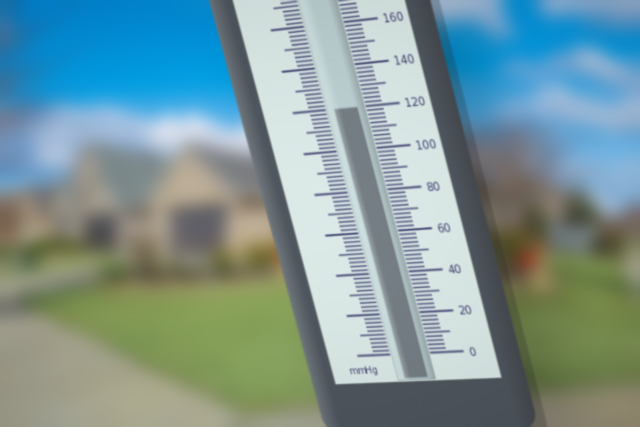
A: 120
